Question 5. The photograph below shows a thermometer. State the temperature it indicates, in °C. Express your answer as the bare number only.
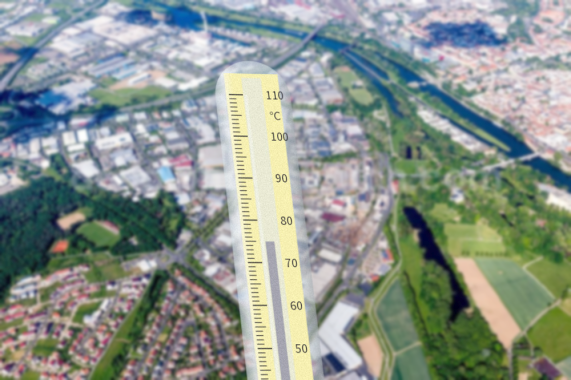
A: 75
